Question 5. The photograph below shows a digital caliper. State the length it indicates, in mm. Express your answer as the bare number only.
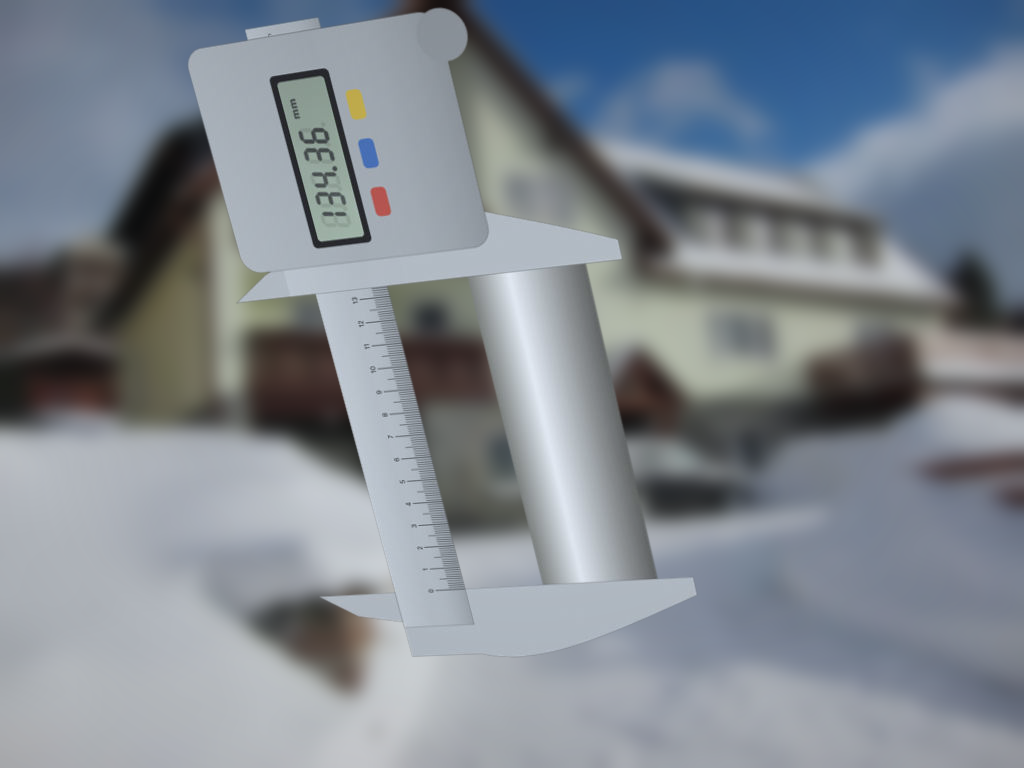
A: 134.36
